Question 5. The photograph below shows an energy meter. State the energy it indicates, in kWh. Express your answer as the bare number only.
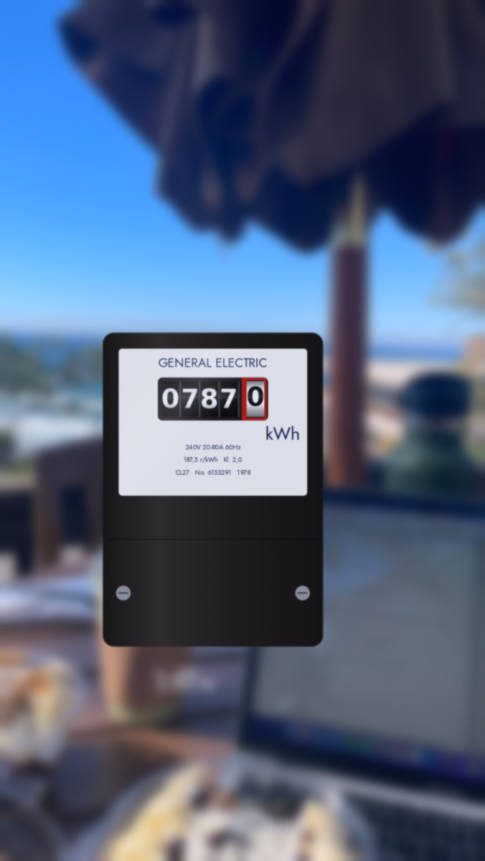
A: 787.0
